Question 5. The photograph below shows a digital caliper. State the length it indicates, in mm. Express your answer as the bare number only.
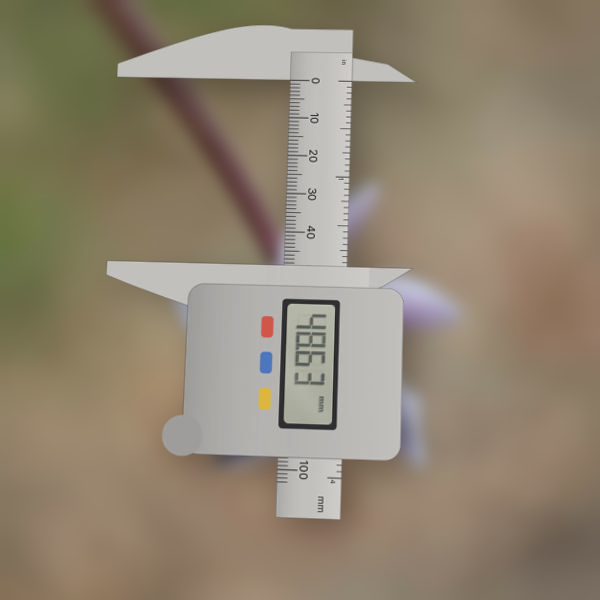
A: 48.63
